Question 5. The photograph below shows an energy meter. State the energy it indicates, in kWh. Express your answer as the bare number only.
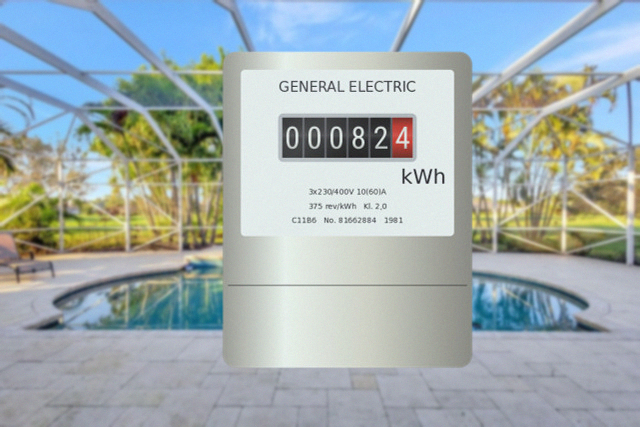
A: 82.4
